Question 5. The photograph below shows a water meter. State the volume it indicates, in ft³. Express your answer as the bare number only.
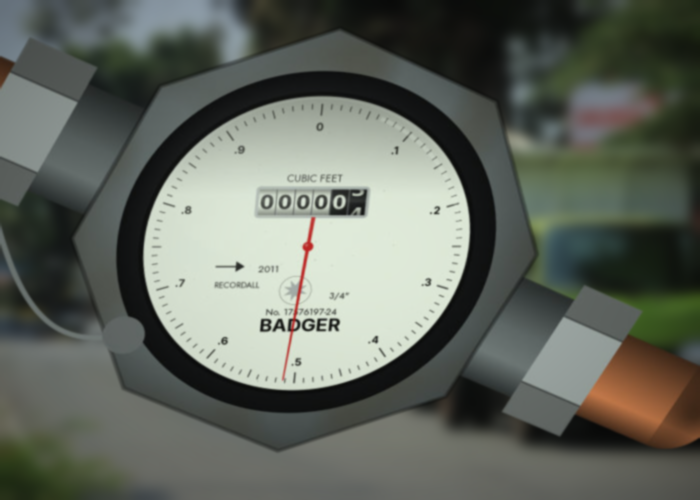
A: 3.51
